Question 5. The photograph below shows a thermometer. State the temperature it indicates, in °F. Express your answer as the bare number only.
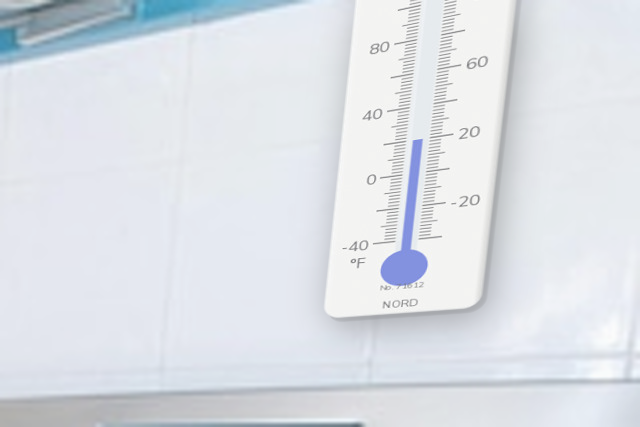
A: 20
